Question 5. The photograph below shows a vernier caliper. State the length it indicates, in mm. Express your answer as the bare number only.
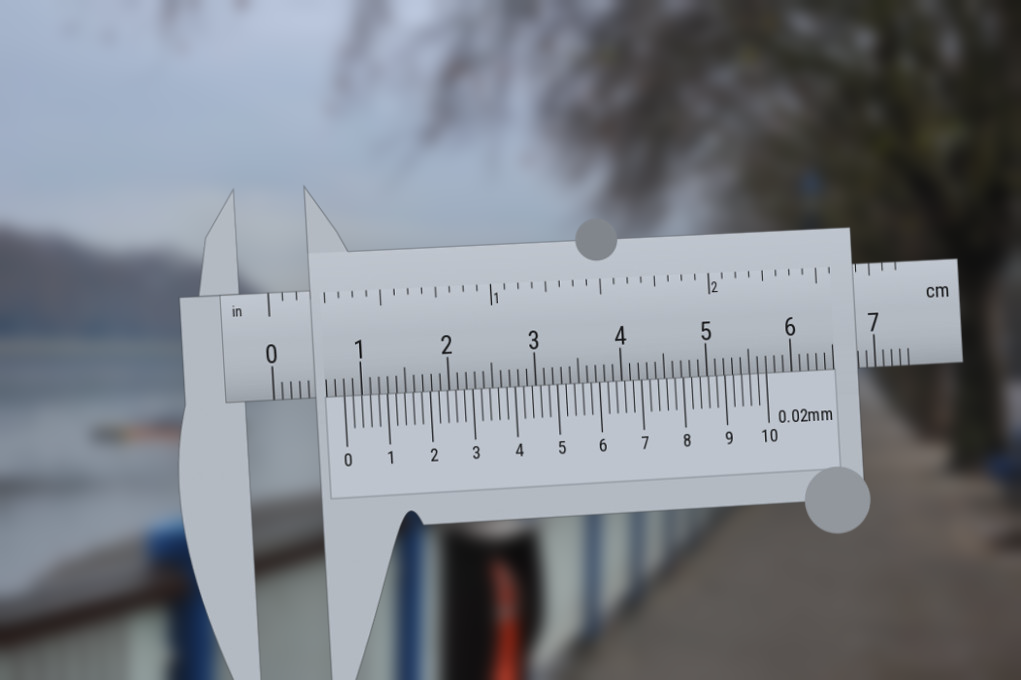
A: 8.0
